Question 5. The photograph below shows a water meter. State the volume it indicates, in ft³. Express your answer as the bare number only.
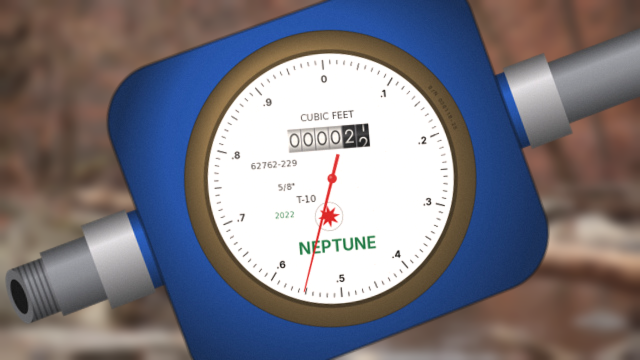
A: 21.55
